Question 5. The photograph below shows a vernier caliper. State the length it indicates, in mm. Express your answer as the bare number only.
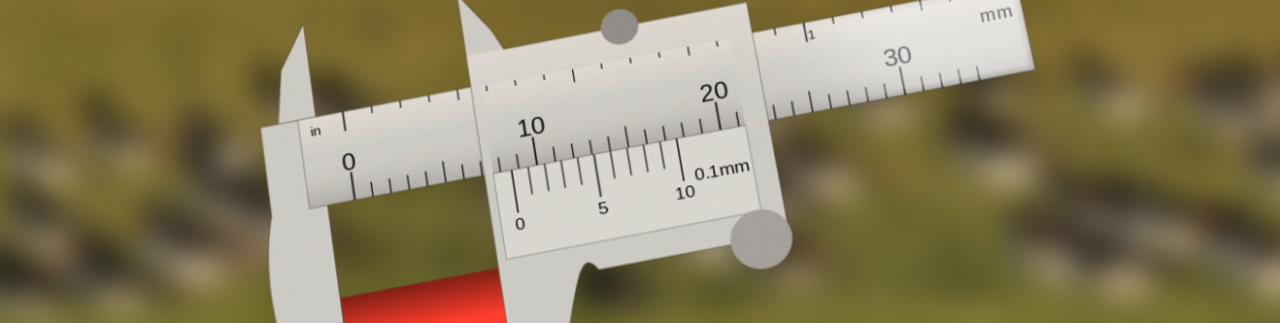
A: 8.6
